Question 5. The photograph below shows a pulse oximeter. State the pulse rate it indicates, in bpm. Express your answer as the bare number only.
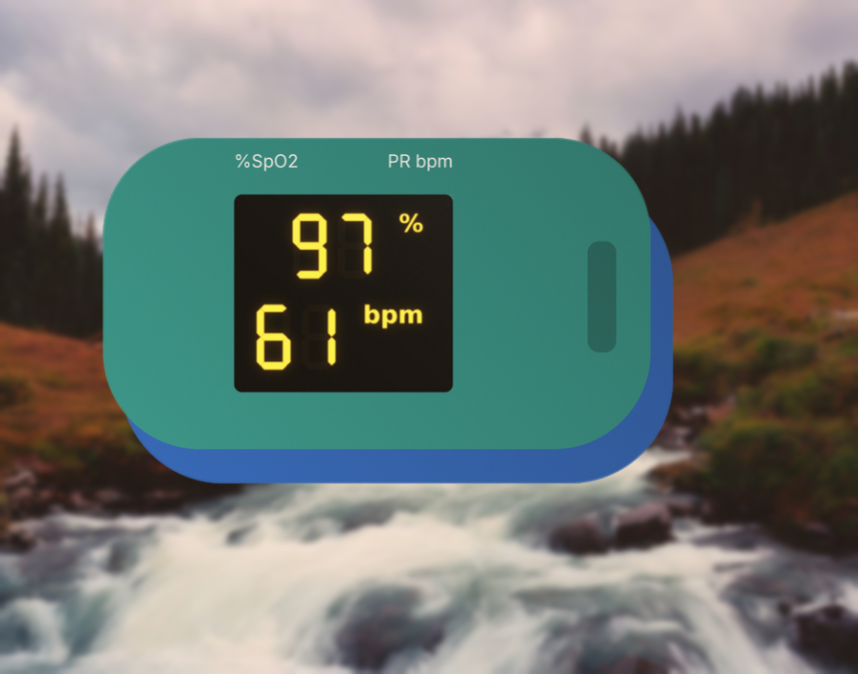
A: 61
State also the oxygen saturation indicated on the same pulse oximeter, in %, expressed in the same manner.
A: 97
